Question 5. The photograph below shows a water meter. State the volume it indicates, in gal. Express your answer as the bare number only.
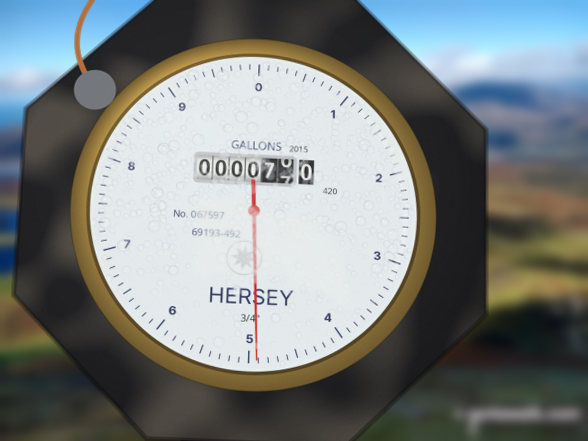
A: 764.9
